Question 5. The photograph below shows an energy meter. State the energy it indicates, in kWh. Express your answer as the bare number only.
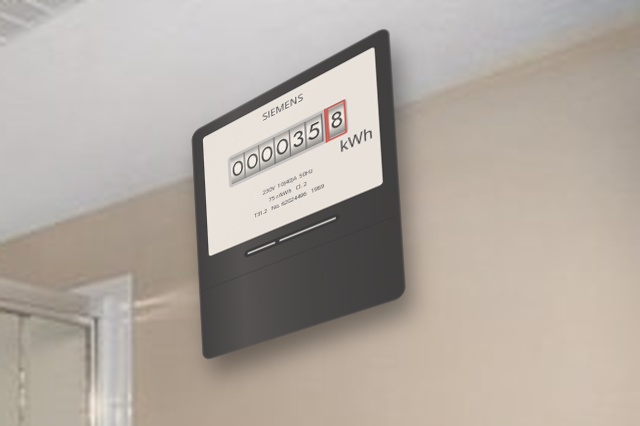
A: 35.8
